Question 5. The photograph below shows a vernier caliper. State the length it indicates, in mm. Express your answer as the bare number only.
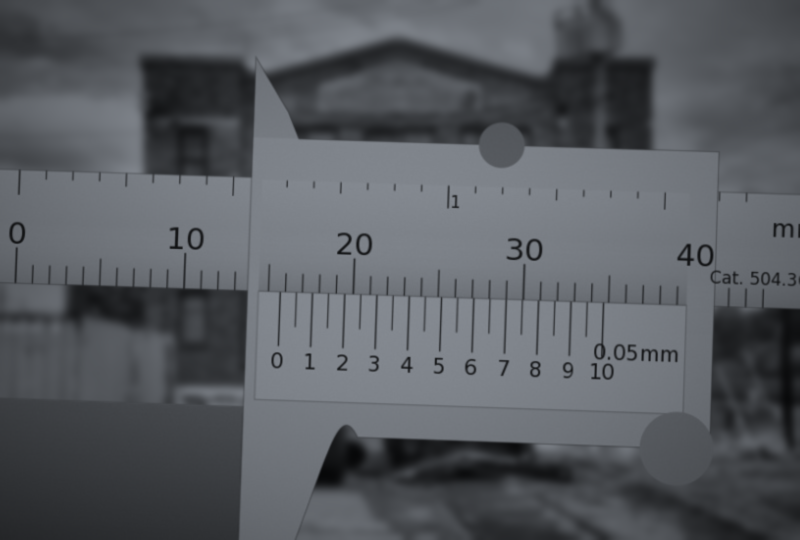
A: 15.7
